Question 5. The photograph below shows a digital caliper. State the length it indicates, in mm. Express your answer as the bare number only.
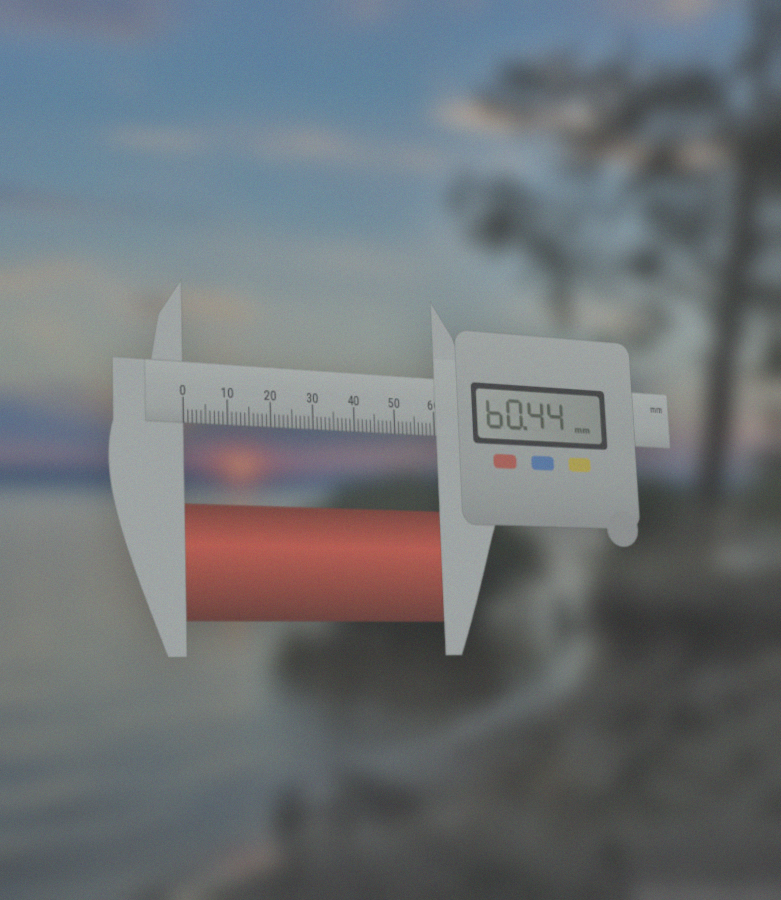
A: 60.44
